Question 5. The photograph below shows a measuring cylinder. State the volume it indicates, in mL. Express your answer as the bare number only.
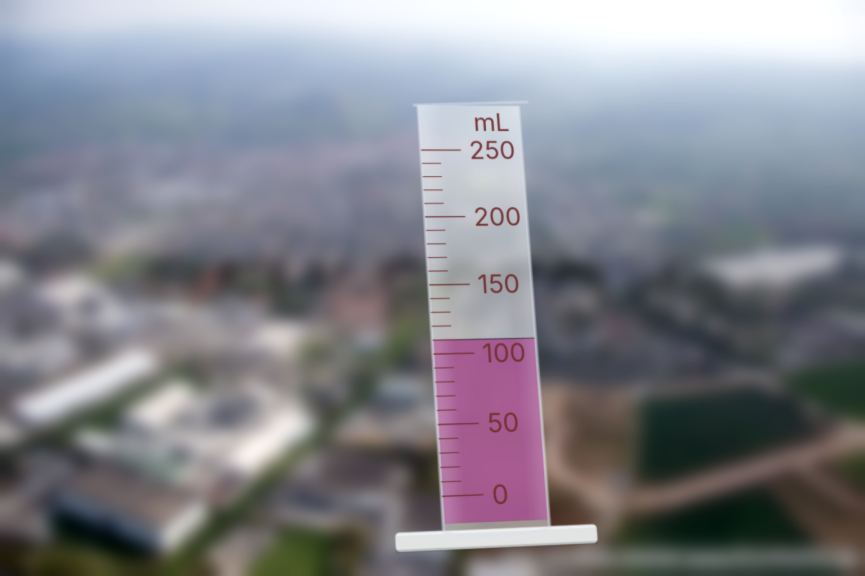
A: 110
